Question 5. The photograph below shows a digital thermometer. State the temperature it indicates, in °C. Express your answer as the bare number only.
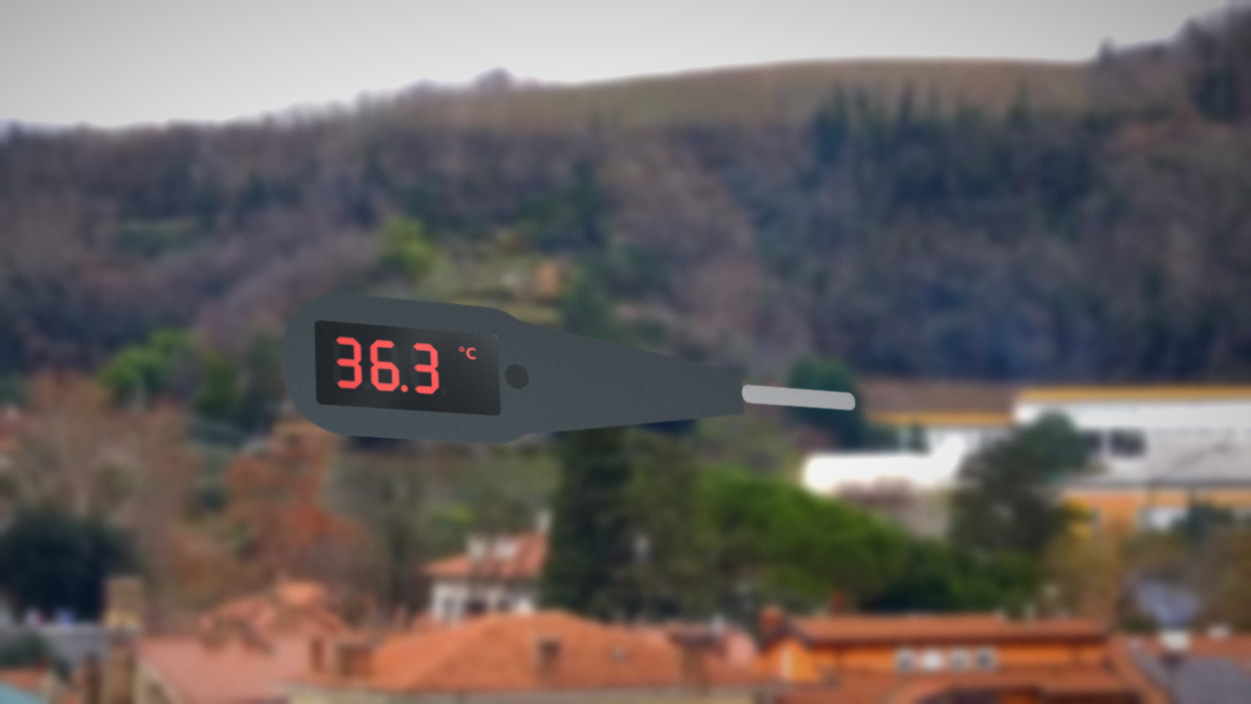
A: 36.3
